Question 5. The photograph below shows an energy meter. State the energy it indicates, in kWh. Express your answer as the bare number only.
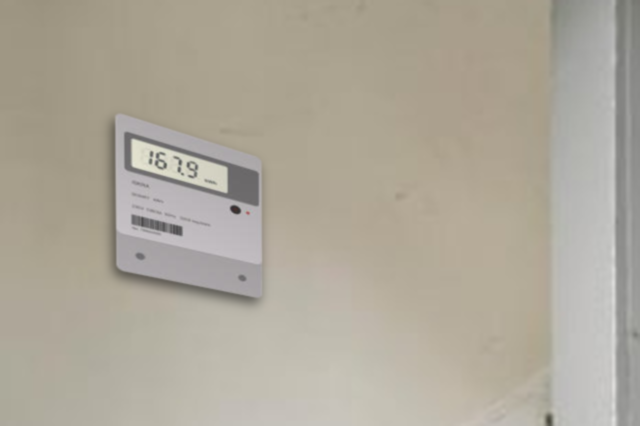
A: 167.9
